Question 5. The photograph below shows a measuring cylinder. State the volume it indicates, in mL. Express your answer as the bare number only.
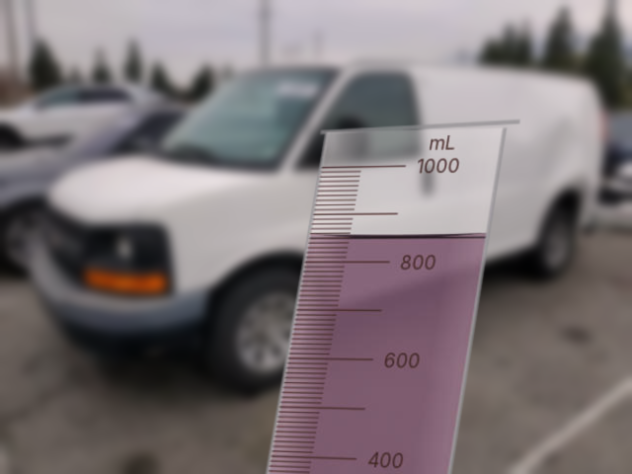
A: 850
